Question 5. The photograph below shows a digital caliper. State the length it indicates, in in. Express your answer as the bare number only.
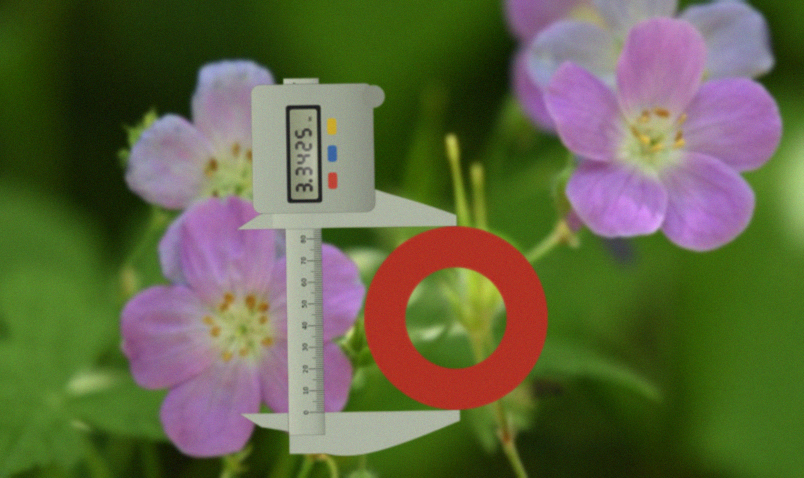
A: 3.3425
